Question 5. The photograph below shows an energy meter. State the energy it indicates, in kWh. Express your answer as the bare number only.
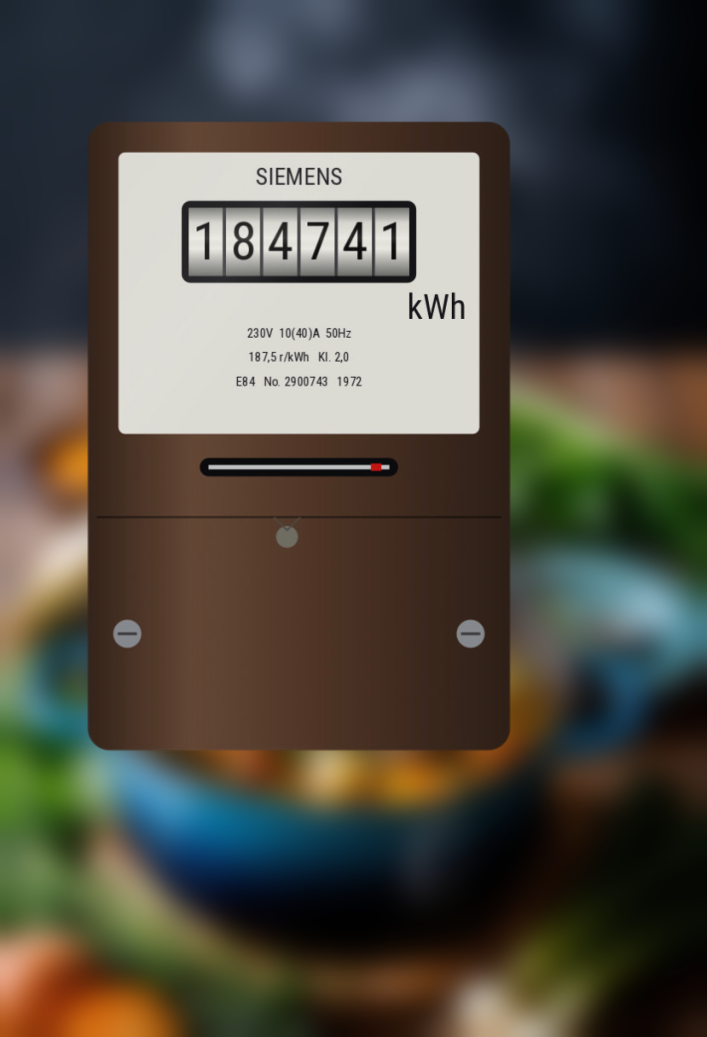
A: 184741
